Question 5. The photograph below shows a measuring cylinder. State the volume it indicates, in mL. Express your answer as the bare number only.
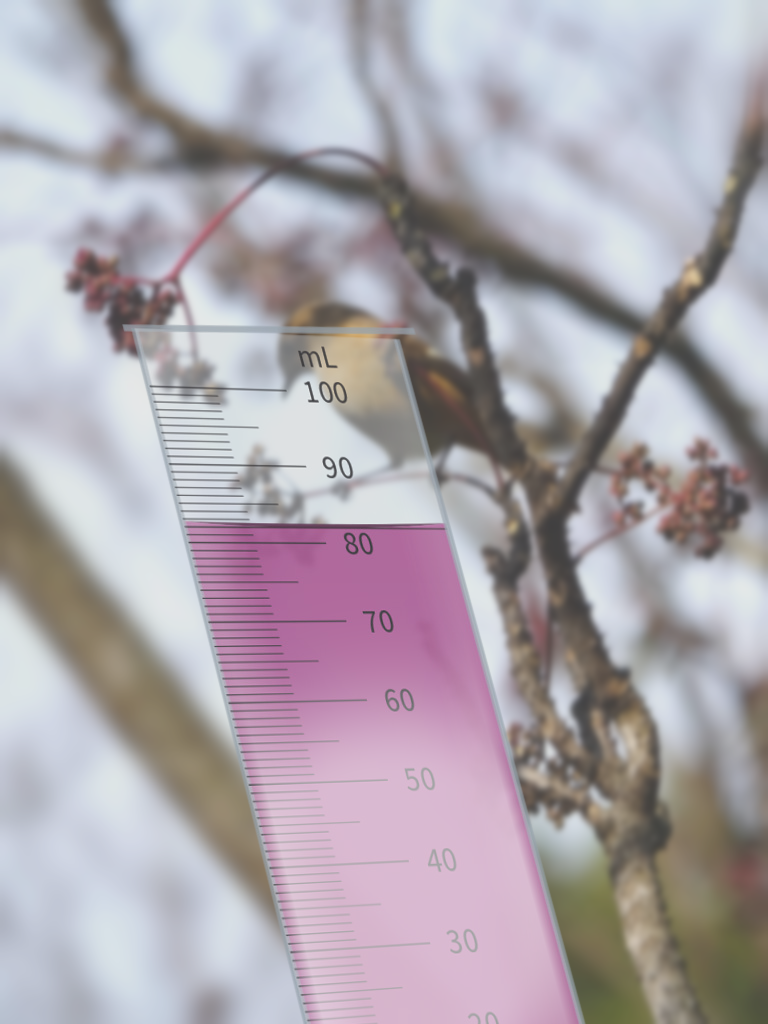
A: 82
